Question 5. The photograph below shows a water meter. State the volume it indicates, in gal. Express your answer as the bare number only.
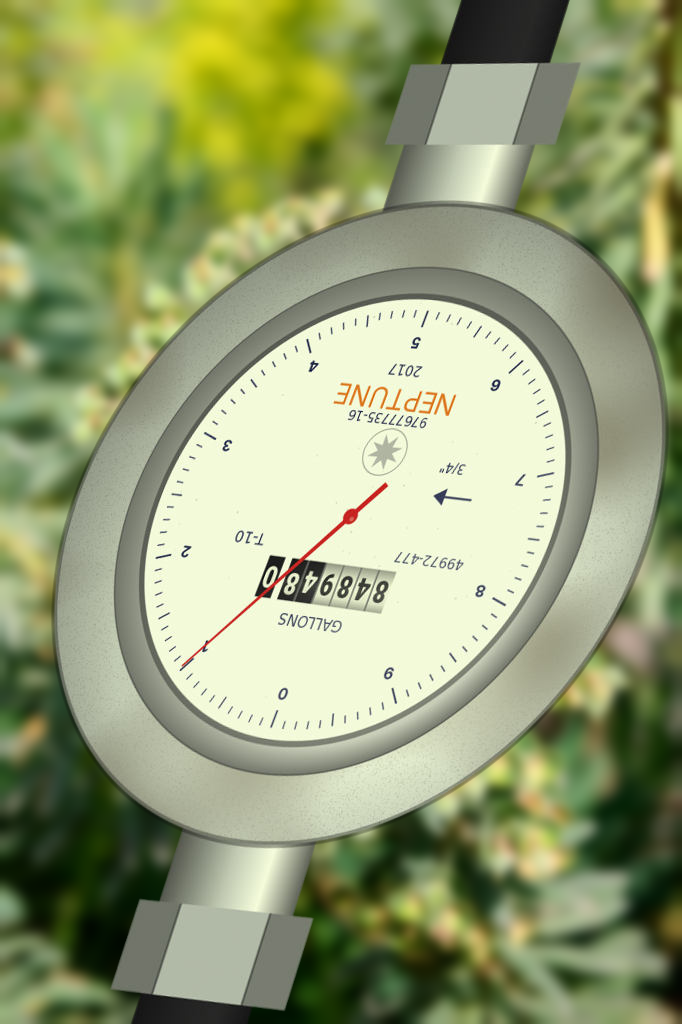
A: 8489481.0
